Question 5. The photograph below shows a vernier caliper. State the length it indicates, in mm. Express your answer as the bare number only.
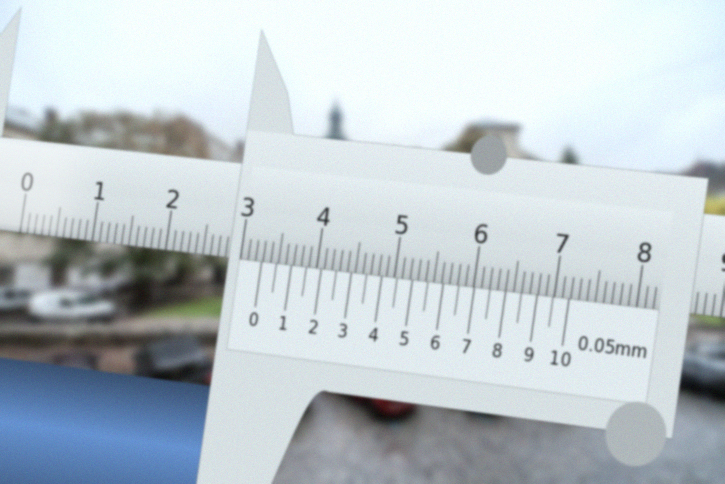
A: 32.8
